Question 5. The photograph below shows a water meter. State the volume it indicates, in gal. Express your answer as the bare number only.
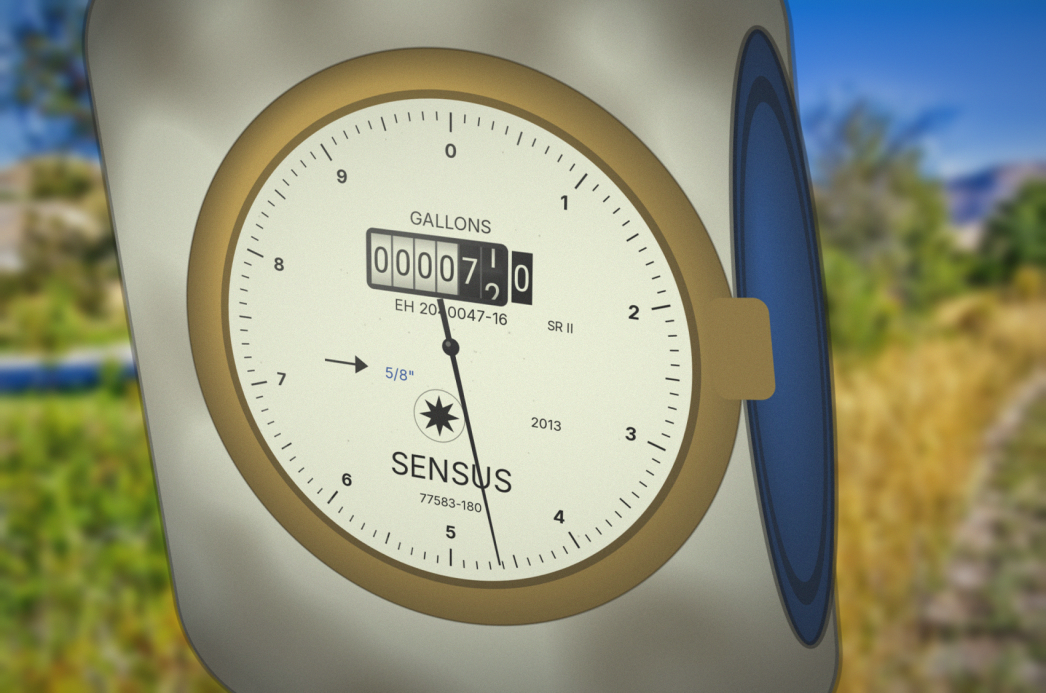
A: 714.6
